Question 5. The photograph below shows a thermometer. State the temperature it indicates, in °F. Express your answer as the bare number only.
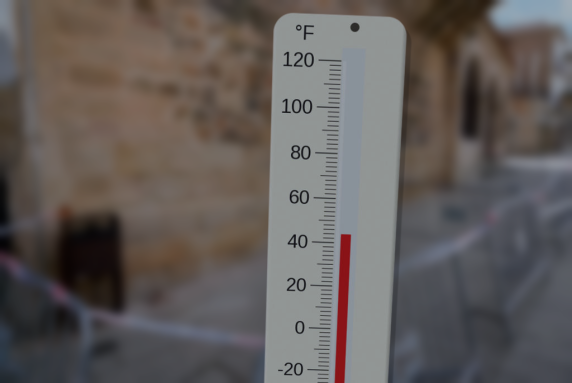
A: 44
